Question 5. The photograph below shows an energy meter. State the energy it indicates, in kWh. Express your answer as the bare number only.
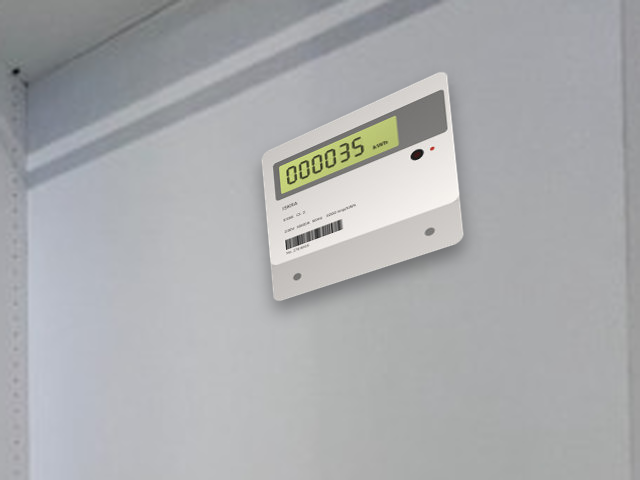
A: 35
